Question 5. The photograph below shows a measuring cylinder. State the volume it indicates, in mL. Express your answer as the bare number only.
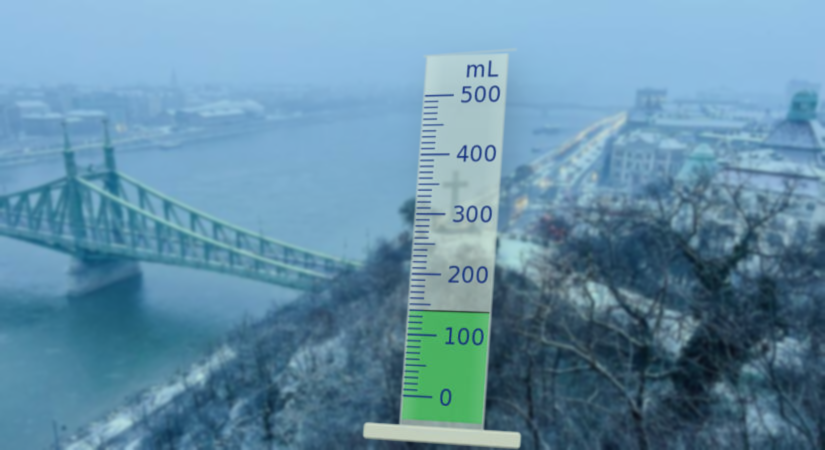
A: 140
